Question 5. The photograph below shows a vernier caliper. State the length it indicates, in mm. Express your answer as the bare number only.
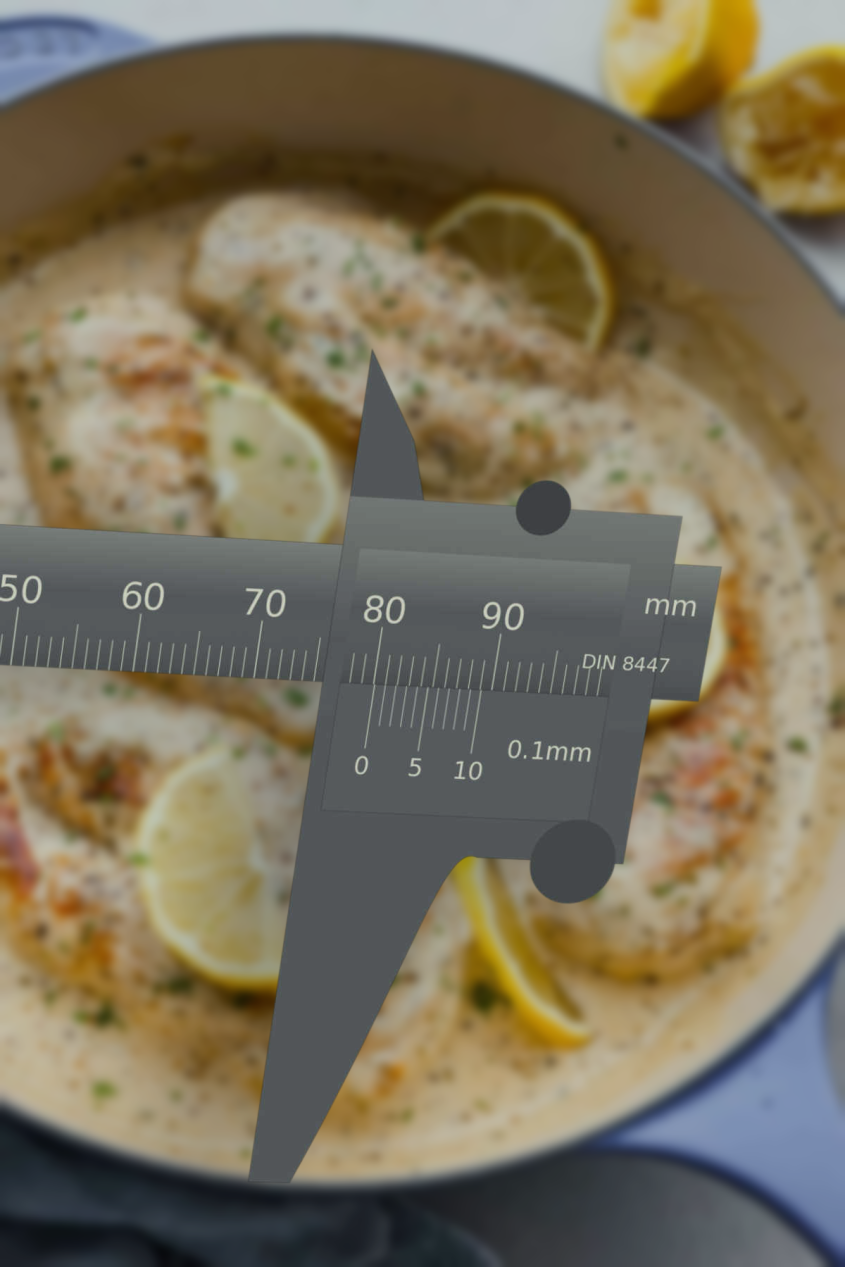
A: 80.1
